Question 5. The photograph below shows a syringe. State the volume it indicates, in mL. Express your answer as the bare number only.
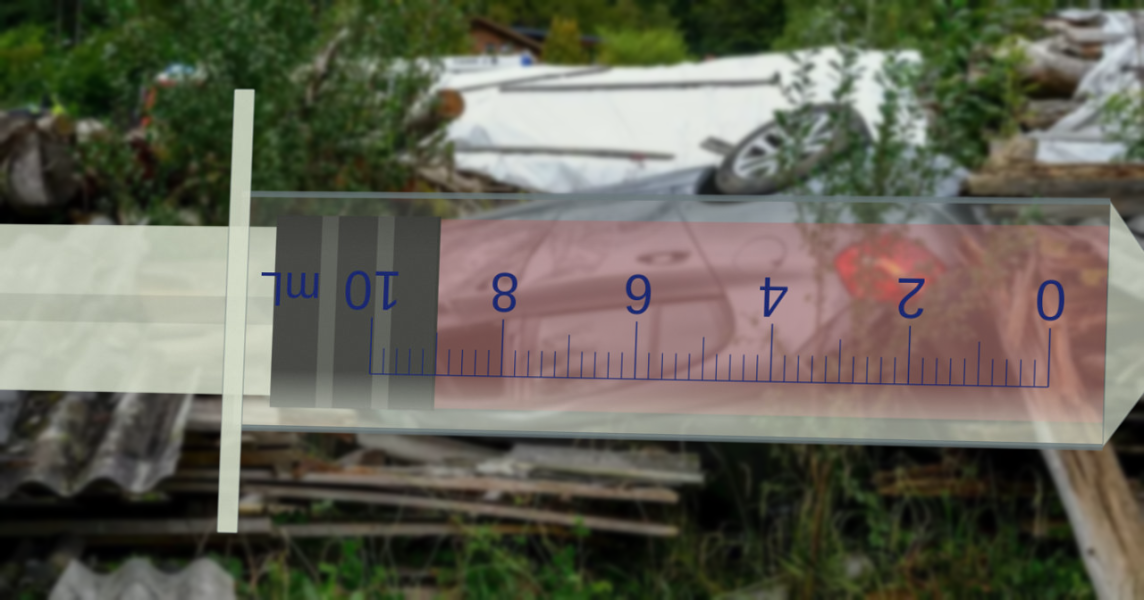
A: 9
